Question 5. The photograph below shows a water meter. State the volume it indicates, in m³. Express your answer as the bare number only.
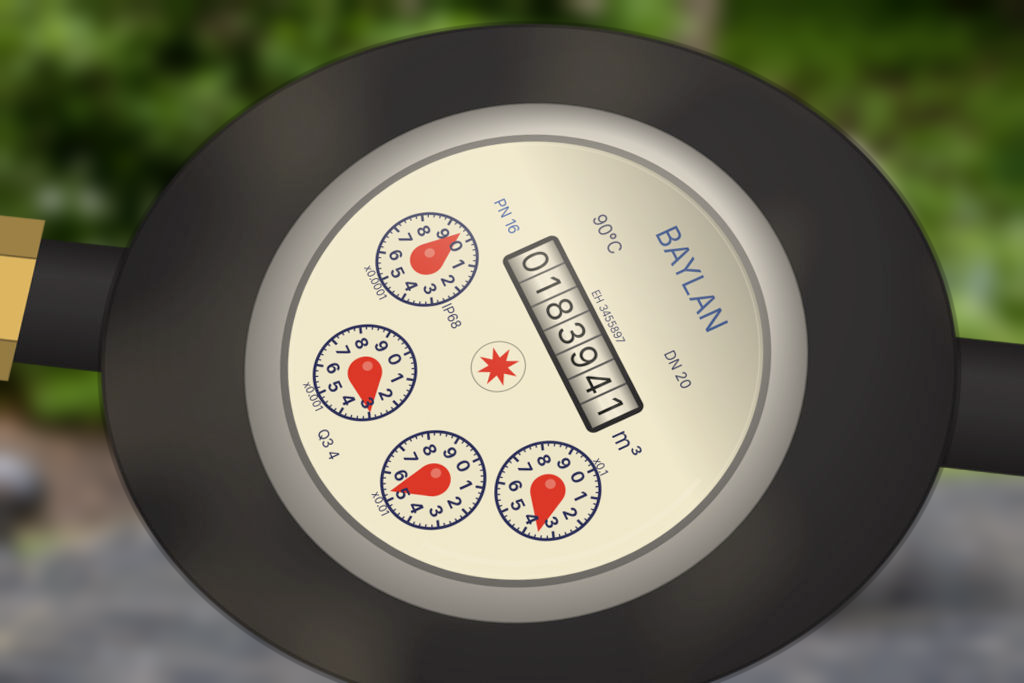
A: 183941.3529
